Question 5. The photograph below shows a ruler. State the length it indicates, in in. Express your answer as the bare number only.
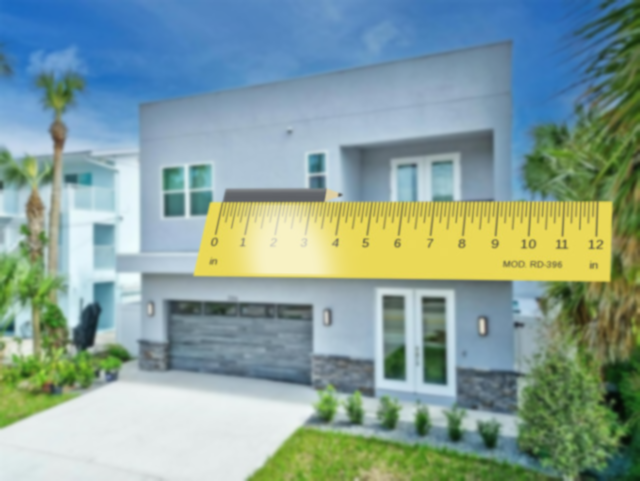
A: 4
